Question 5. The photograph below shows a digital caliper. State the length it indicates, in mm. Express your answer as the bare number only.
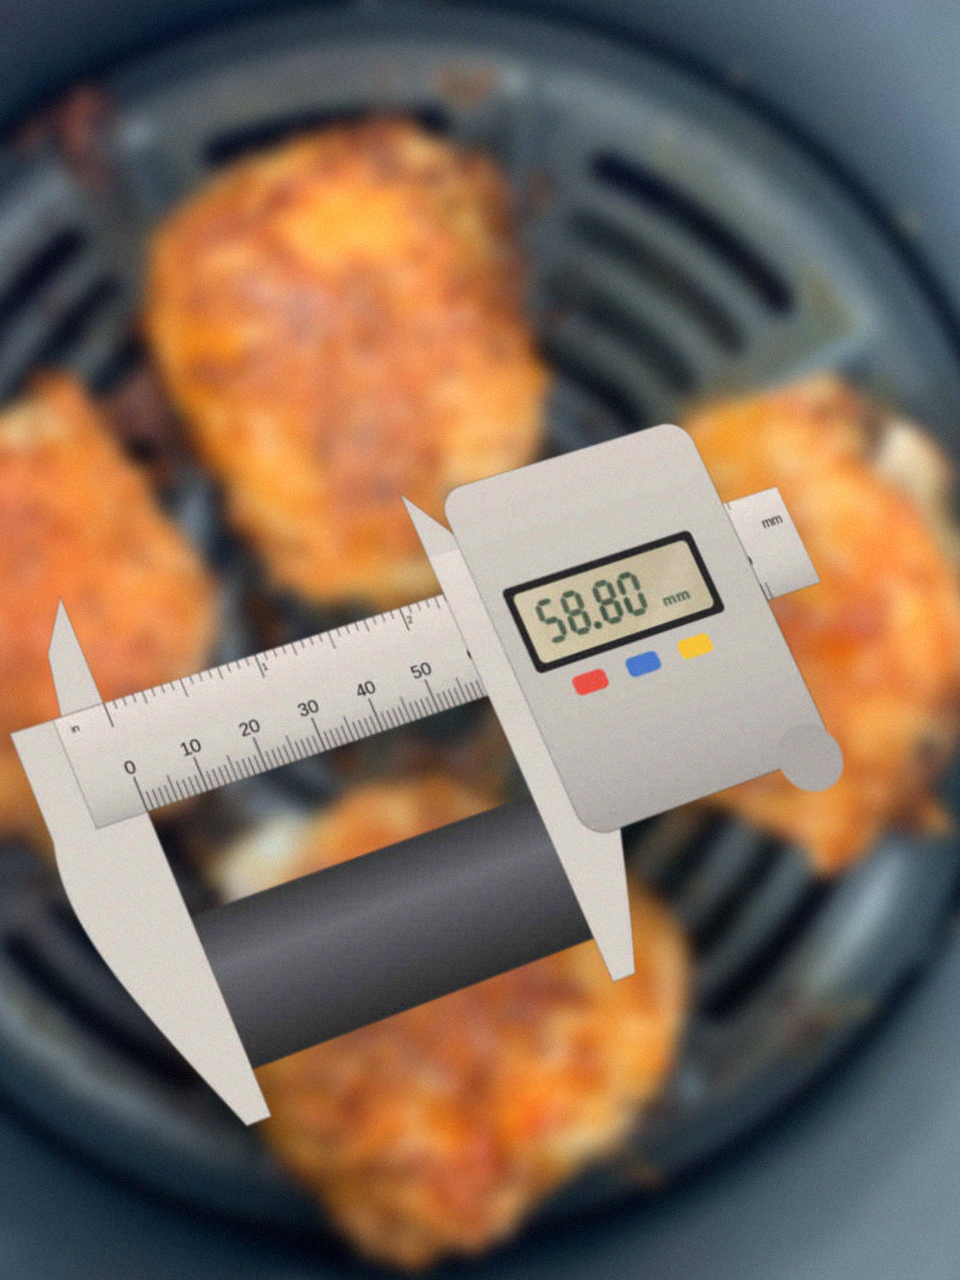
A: 58.80
